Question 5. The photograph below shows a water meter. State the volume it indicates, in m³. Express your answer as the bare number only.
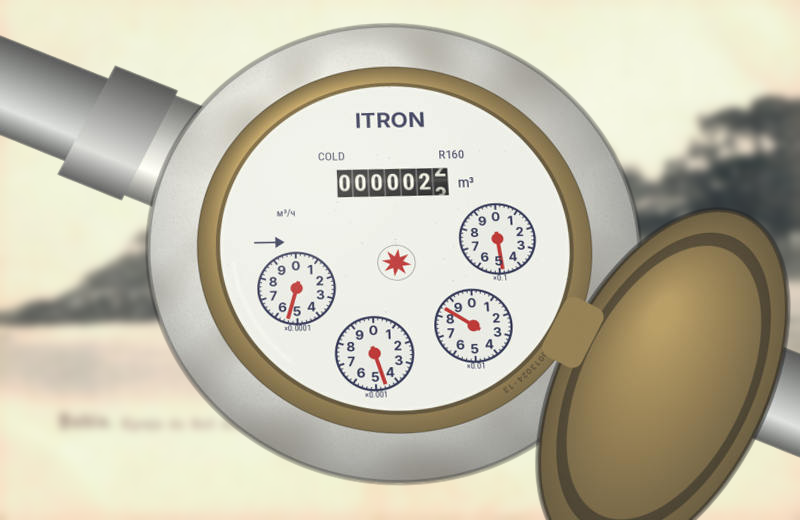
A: 22.4845
